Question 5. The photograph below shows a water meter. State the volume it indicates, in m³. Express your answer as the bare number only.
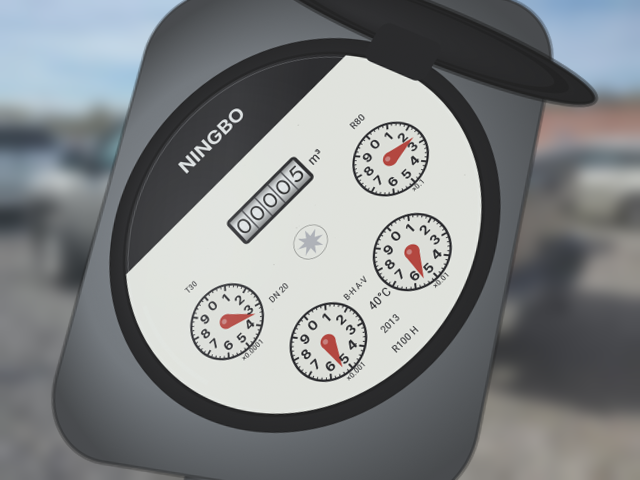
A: 5.2553
